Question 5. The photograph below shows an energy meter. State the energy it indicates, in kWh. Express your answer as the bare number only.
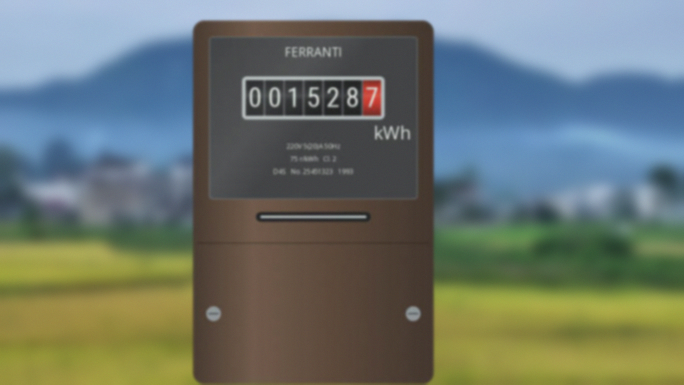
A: 1528.7
